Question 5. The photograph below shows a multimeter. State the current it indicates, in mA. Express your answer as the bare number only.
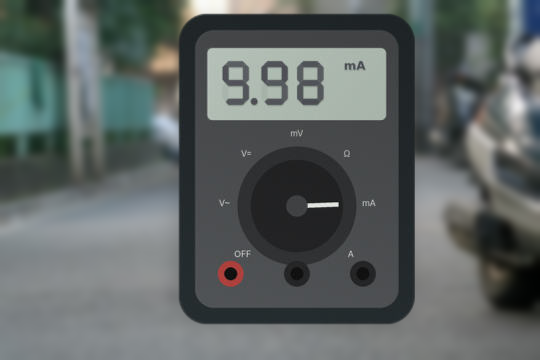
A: 9.98
